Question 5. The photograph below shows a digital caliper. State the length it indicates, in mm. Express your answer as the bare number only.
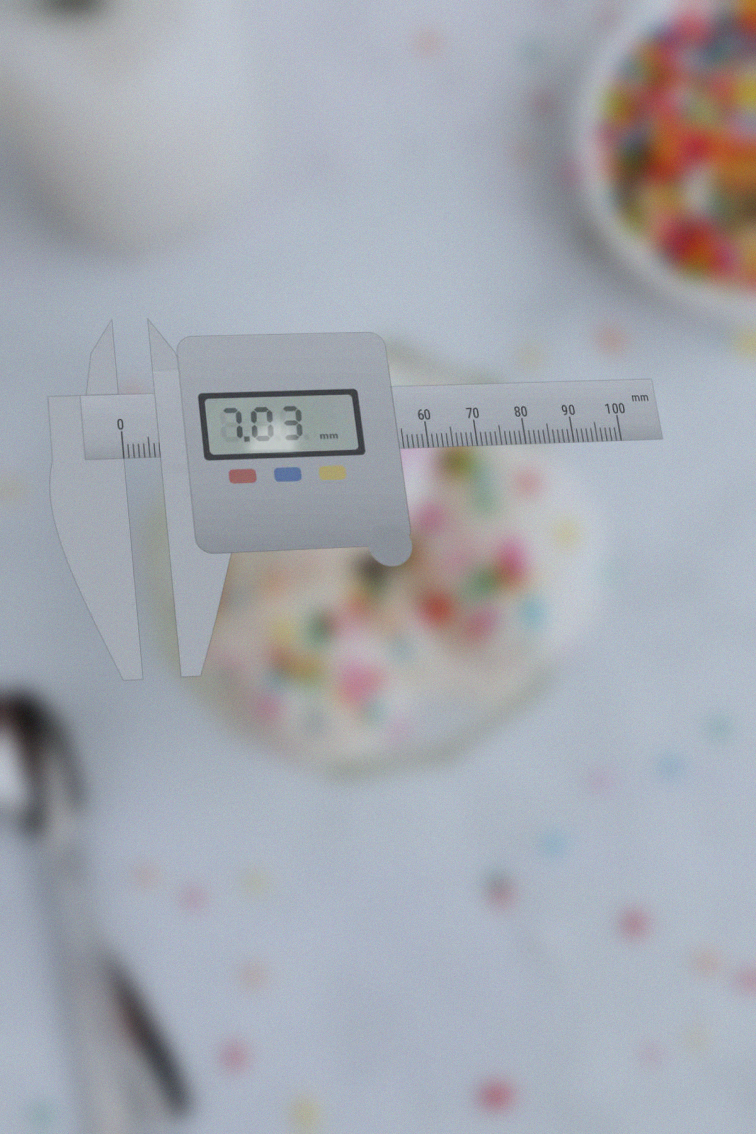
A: 7.03
